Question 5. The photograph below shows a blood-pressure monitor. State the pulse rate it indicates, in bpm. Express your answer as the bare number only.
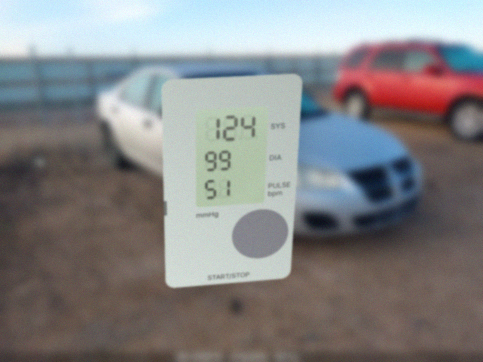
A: 51
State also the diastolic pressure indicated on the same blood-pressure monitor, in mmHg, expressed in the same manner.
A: 99
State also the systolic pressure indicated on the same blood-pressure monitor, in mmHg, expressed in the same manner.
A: 124
